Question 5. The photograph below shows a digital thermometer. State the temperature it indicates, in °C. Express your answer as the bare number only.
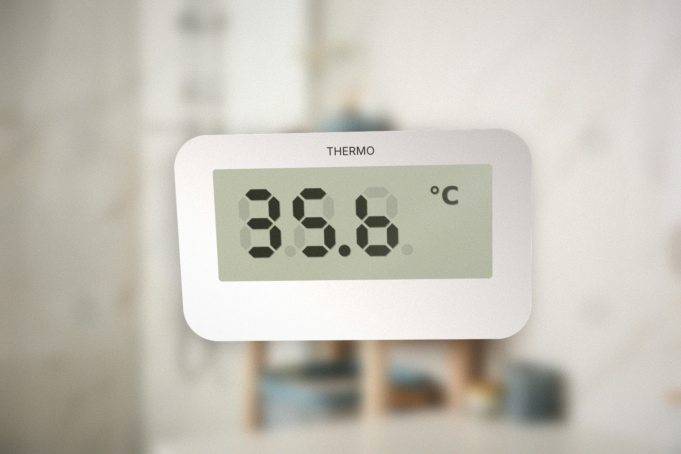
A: 35.6
